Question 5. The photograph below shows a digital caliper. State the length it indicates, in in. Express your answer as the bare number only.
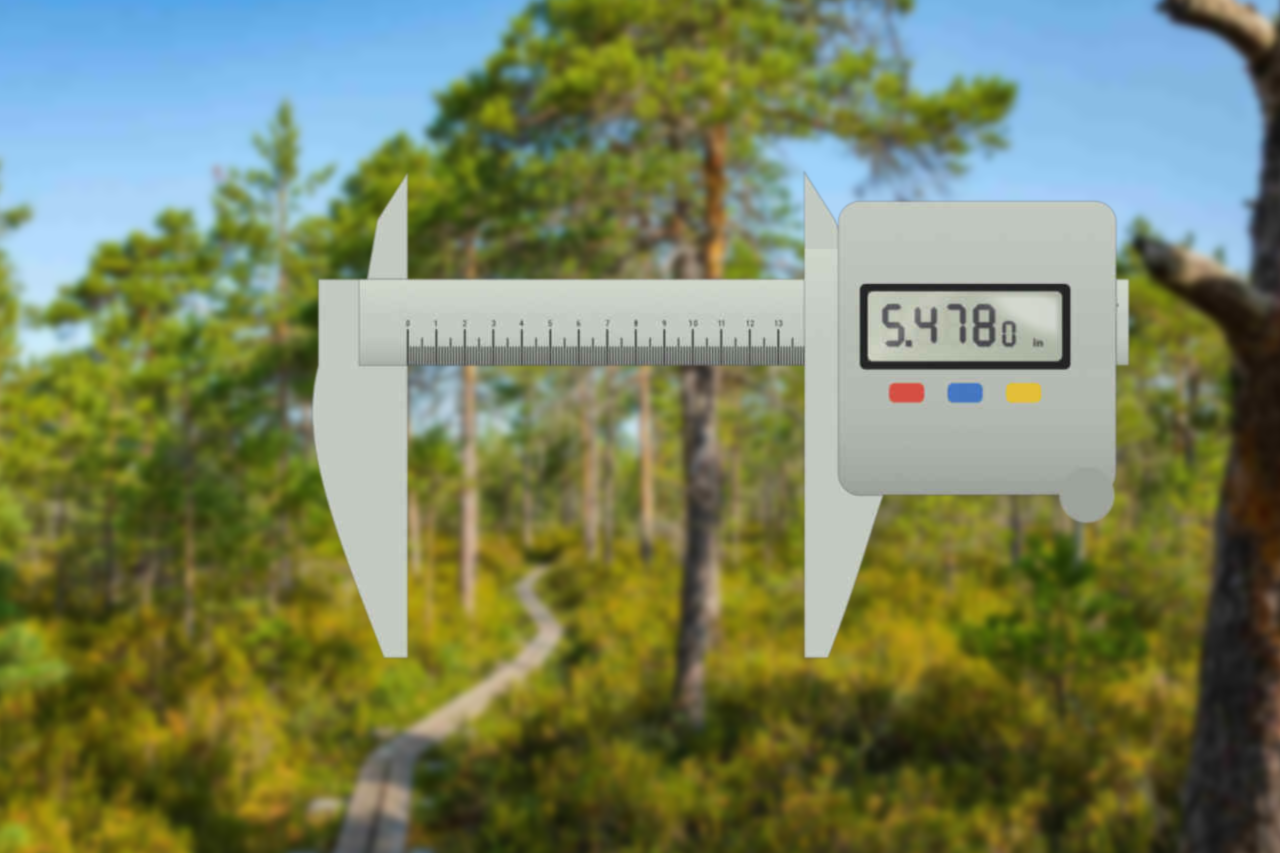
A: 5.4780
